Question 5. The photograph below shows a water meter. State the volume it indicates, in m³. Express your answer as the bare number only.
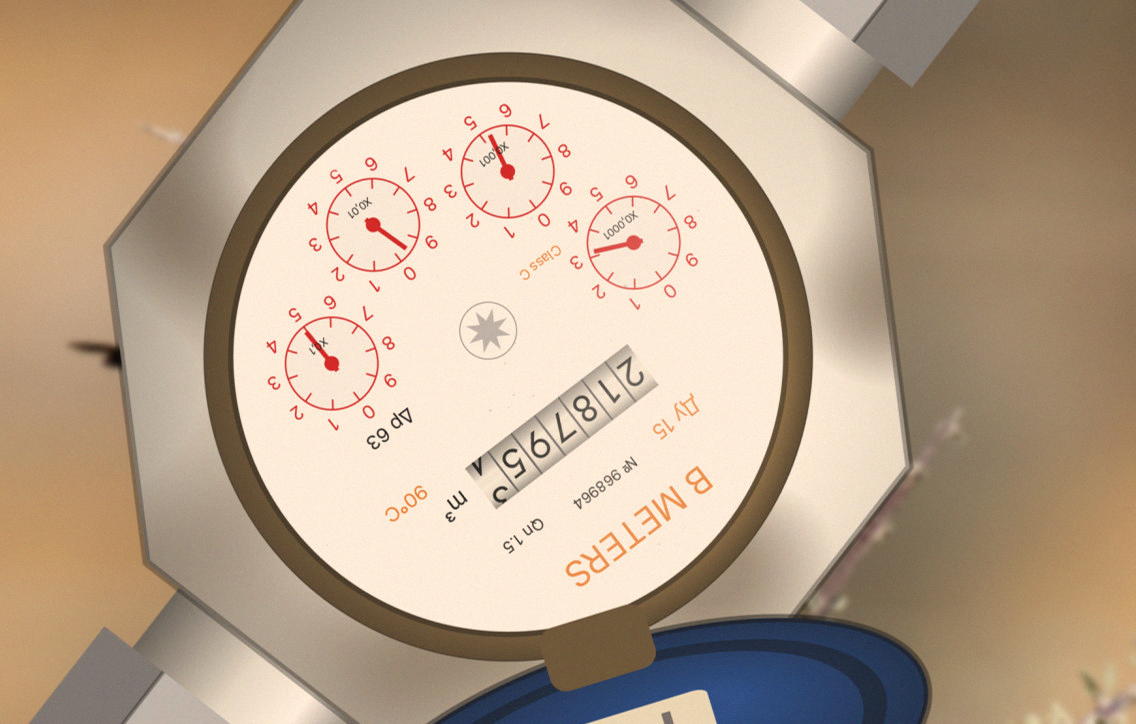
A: 2187953.4953
